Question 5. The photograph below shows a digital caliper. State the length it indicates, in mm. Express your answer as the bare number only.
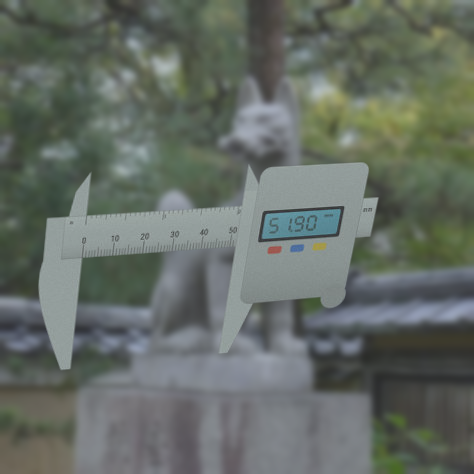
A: 51.90
